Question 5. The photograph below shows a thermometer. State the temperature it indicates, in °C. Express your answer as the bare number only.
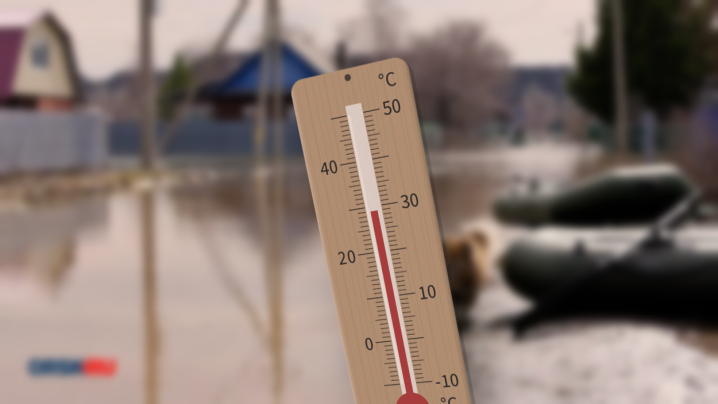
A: 29
